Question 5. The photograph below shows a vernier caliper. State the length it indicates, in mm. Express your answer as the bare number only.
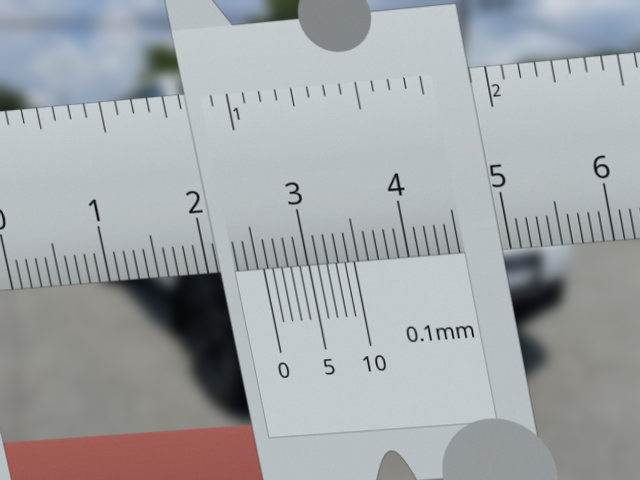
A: 25.6
